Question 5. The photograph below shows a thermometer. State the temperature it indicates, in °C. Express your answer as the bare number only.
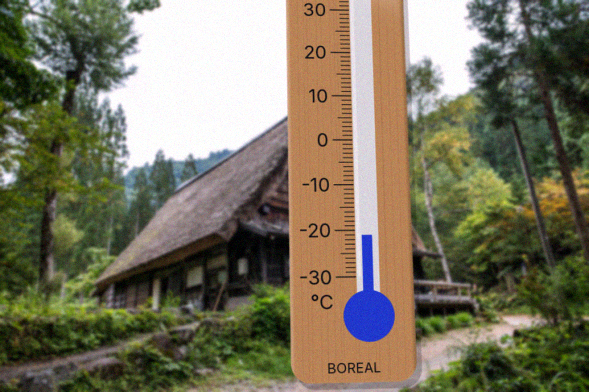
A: -21
